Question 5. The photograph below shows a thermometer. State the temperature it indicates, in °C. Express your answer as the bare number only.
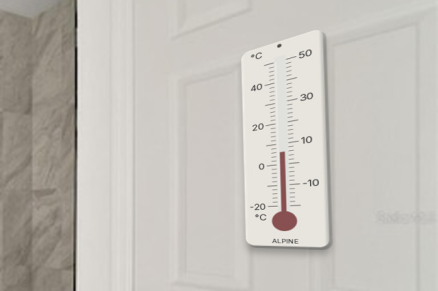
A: 6
